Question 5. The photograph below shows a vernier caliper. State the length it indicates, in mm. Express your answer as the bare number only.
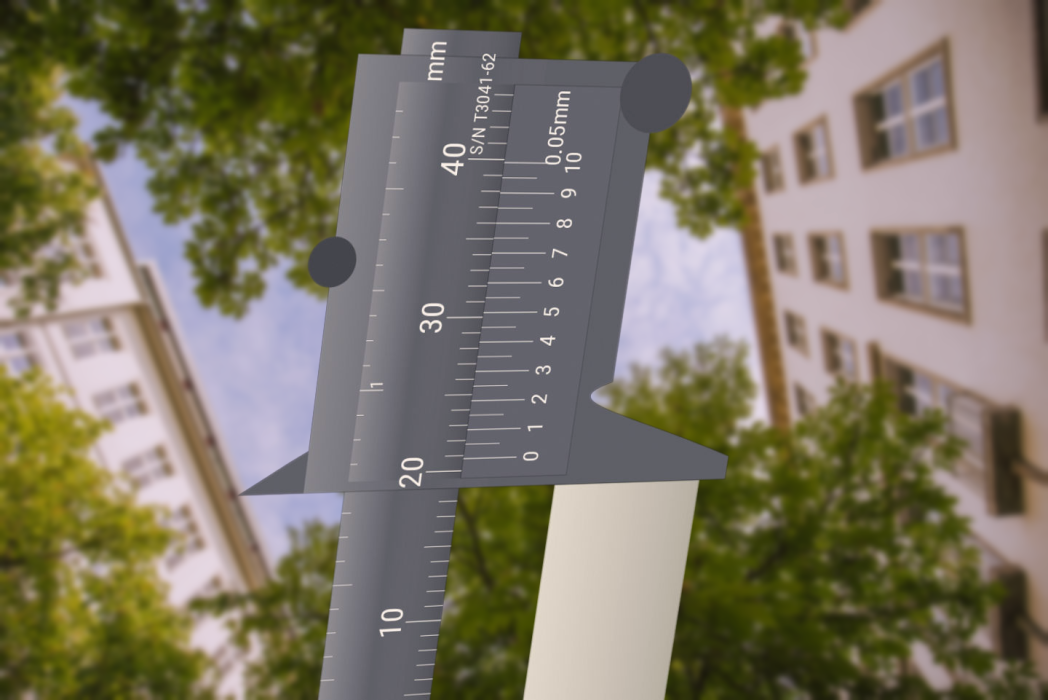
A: 20.8
